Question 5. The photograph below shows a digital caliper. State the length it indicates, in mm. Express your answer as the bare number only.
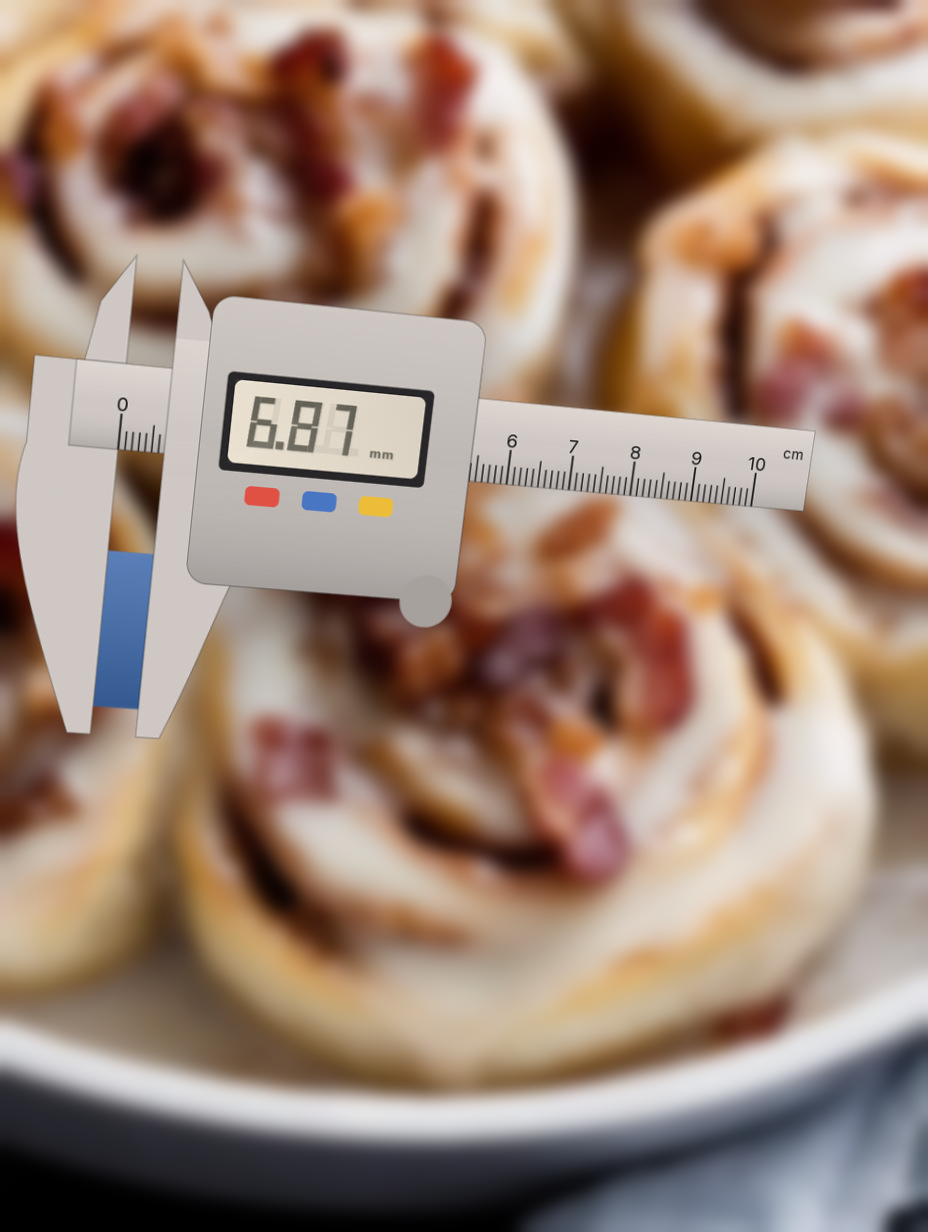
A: 6.87
